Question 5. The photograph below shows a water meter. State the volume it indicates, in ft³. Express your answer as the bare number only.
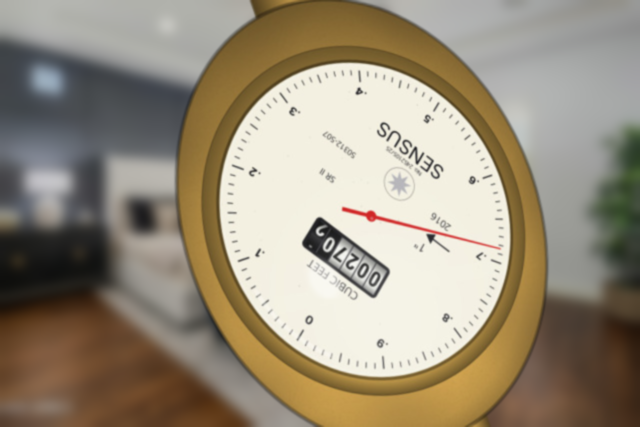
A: 2701.68
